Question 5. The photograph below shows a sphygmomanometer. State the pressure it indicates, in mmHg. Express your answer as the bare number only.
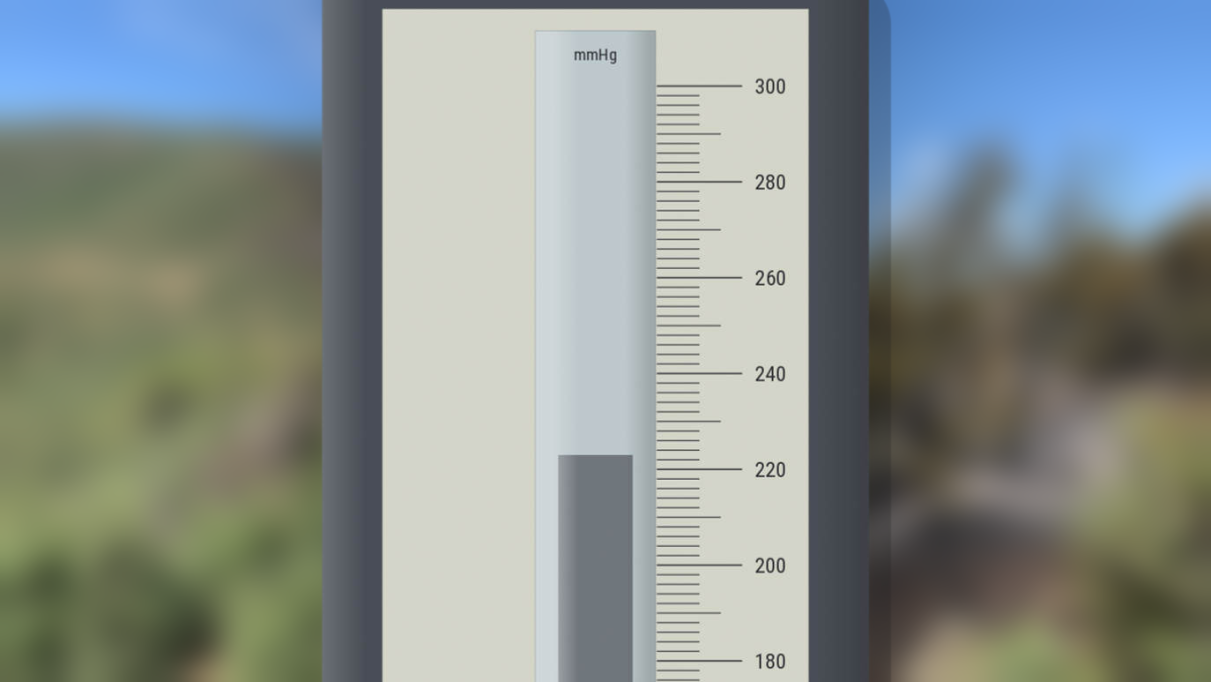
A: 223
